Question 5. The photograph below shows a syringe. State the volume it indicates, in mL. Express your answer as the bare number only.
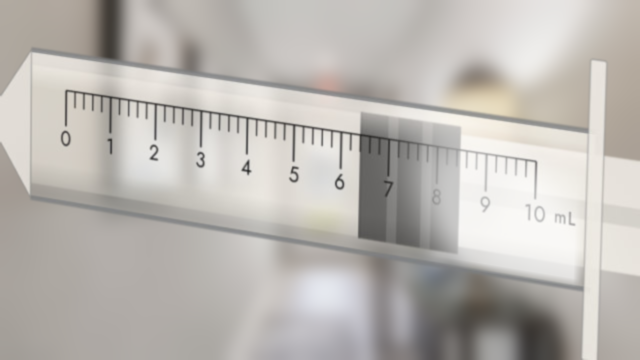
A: 6.4
